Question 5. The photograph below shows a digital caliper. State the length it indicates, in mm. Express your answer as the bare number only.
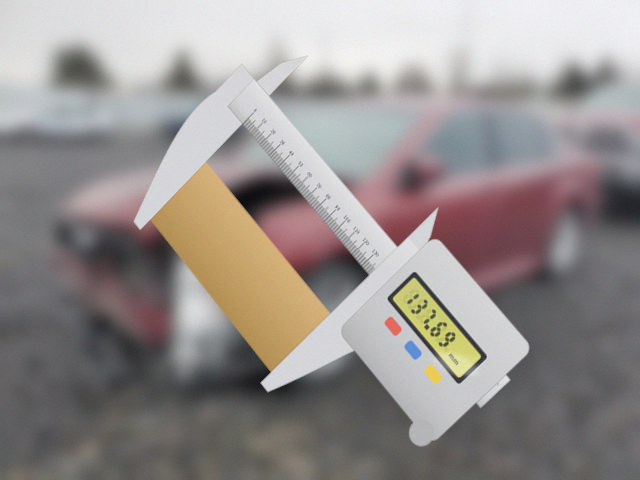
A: 137.69
